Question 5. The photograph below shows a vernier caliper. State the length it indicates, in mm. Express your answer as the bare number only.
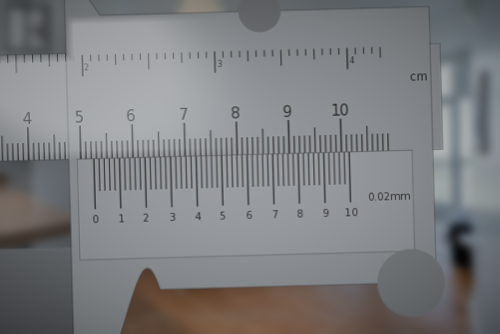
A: 52.5
